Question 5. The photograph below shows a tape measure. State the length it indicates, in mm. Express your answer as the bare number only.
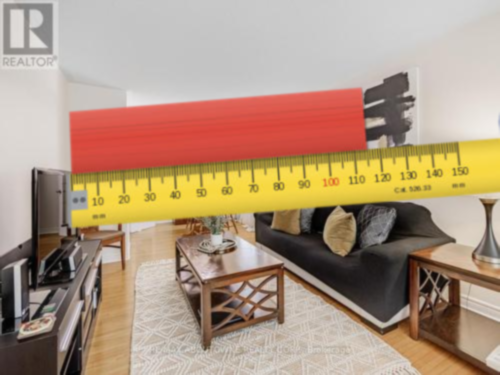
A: 115
